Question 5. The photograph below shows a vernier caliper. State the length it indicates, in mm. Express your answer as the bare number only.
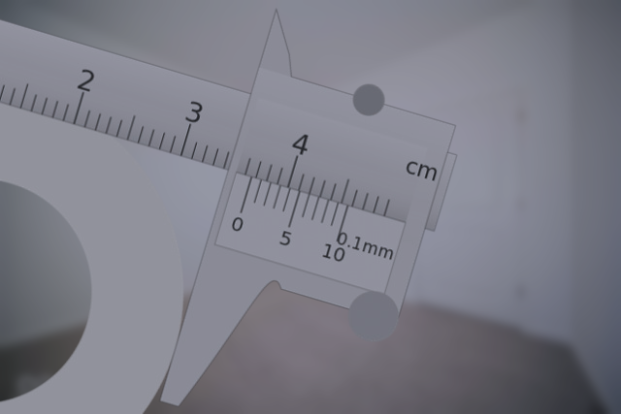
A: 36.6
